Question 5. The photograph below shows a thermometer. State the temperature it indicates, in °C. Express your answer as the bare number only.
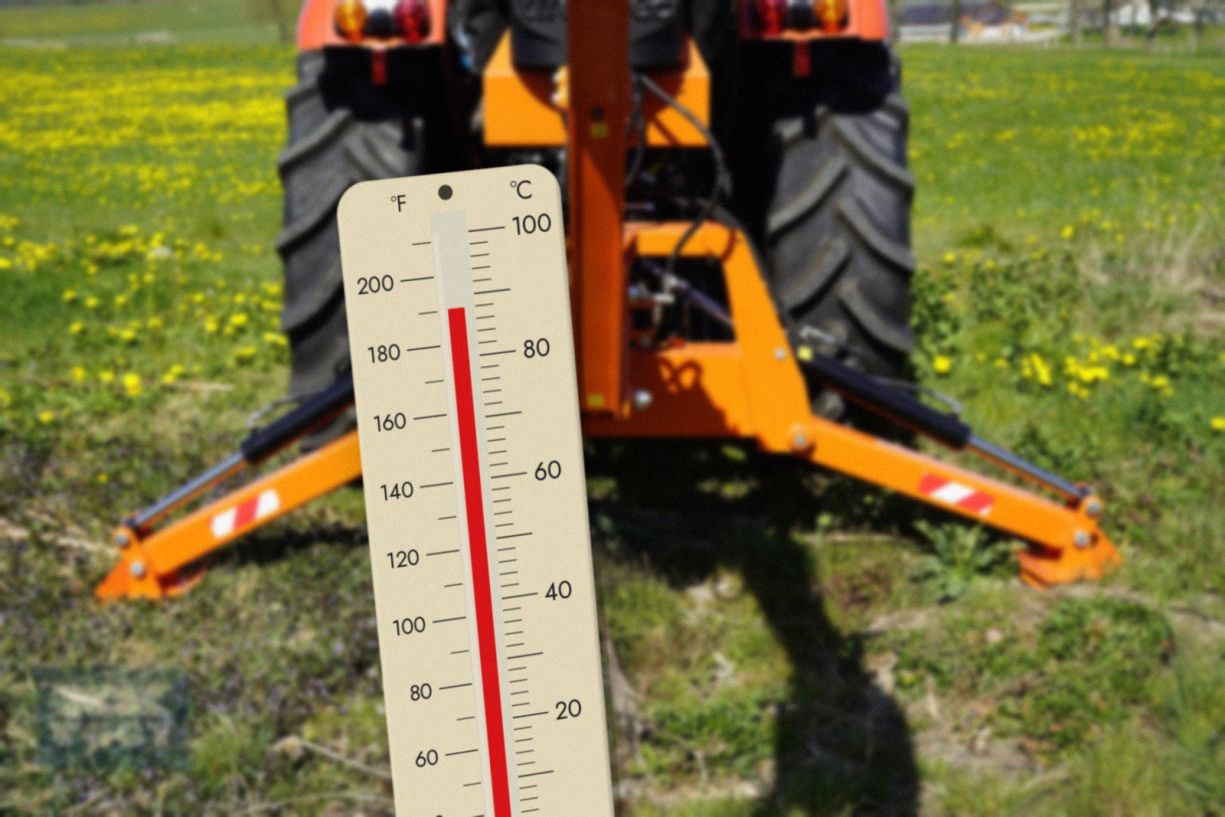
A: 88
